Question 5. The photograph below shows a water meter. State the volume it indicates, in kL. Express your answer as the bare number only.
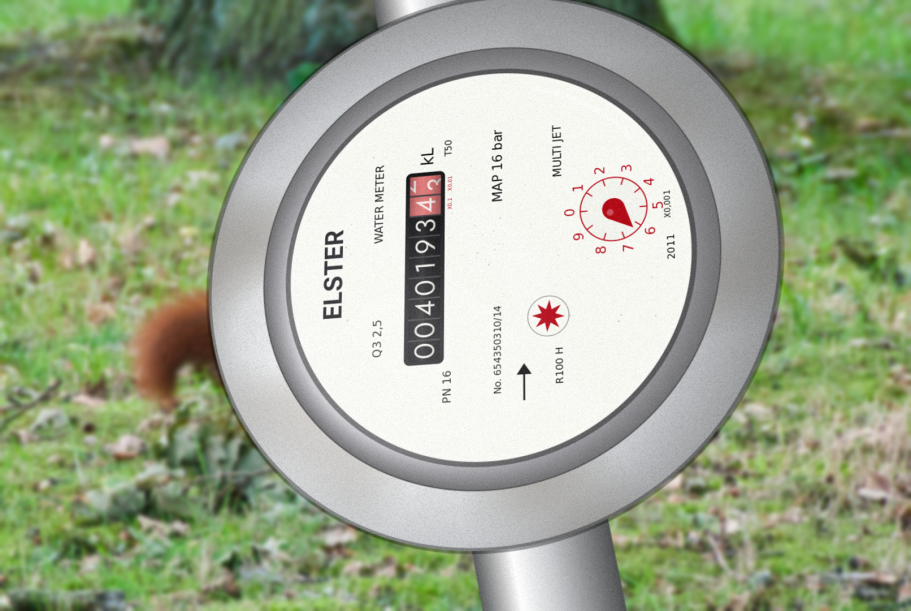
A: 40193.426
